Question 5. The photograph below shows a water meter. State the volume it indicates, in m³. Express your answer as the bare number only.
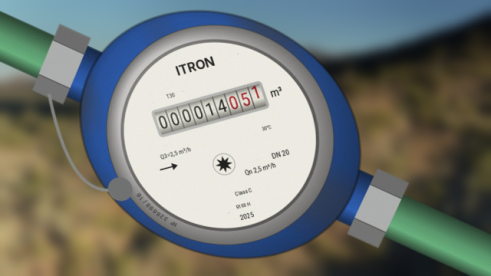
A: 14.051
